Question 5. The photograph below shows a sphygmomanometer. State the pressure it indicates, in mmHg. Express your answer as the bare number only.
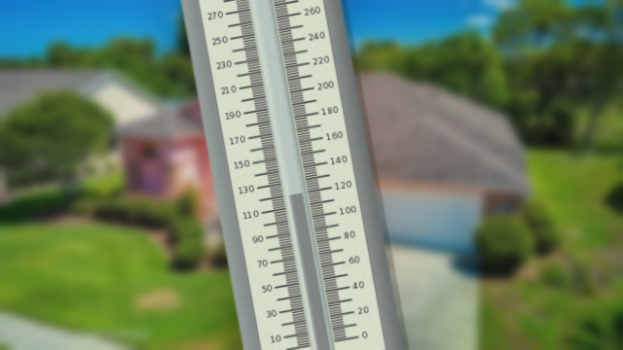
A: 120
